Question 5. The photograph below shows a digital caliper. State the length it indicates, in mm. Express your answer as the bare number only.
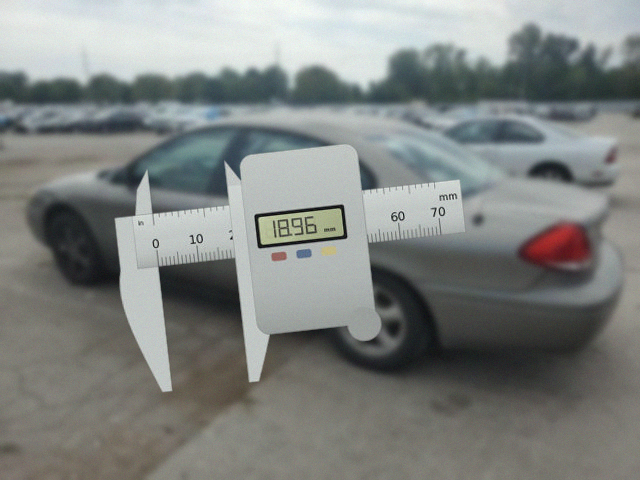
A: 18.96
